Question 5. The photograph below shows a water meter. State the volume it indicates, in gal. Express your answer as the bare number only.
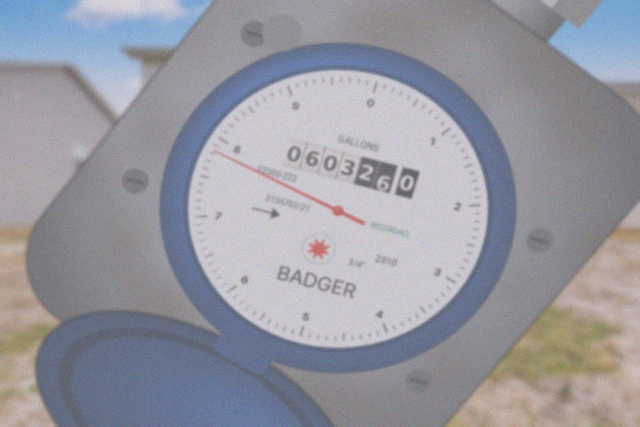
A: 603257.8
